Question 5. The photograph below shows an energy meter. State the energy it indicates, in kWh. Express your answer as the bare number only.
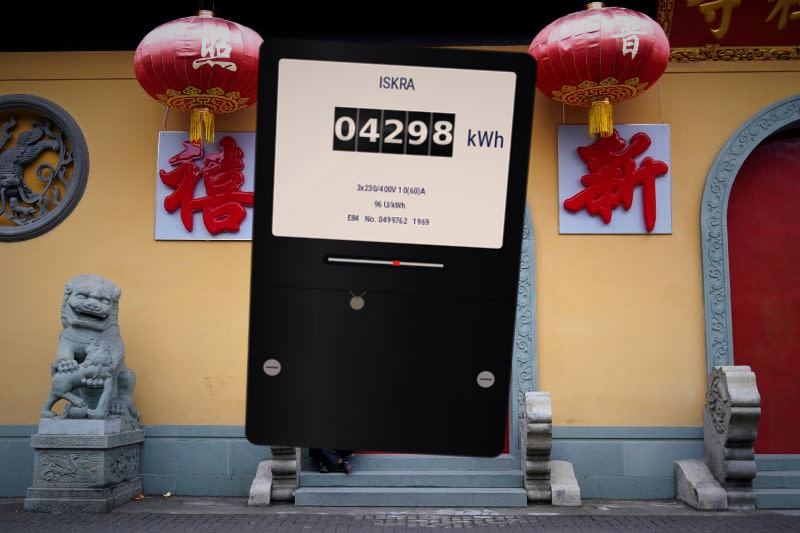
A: 4298
